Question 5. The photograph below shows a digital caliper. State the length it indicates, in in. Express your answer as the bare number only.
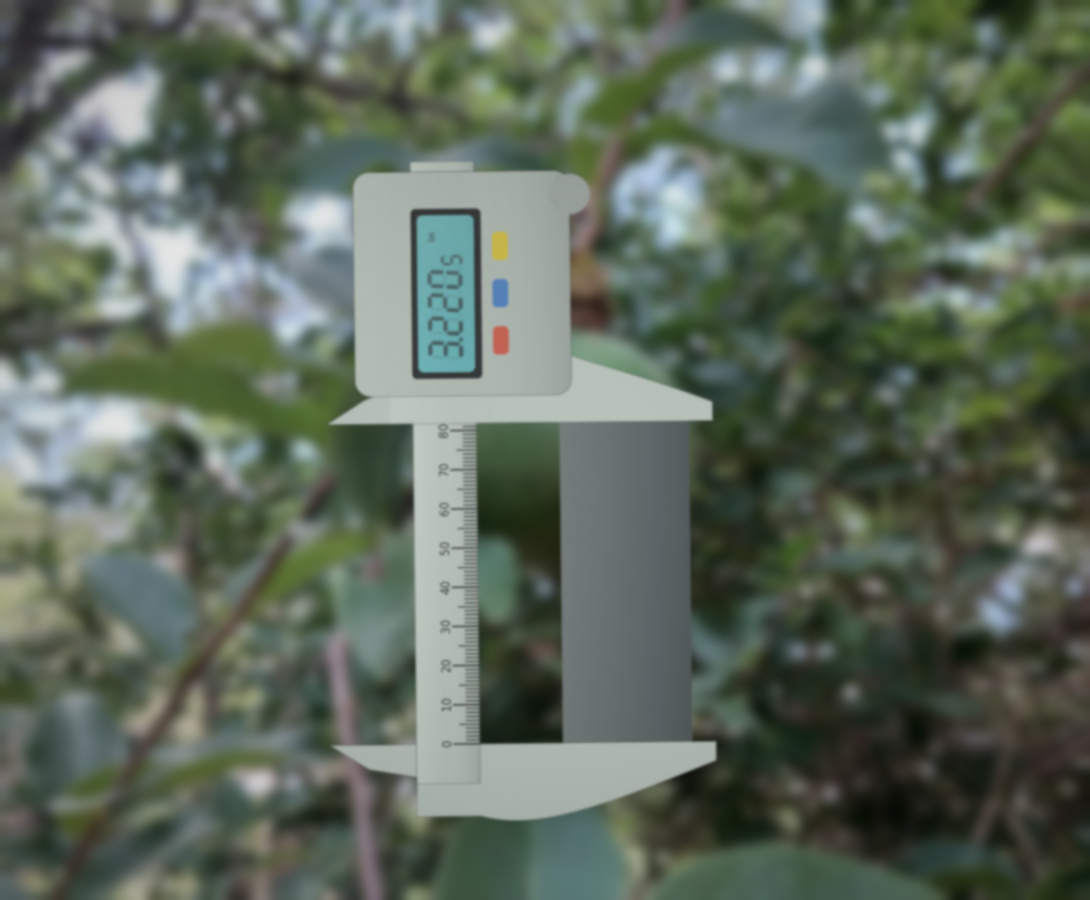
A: 3.2205
